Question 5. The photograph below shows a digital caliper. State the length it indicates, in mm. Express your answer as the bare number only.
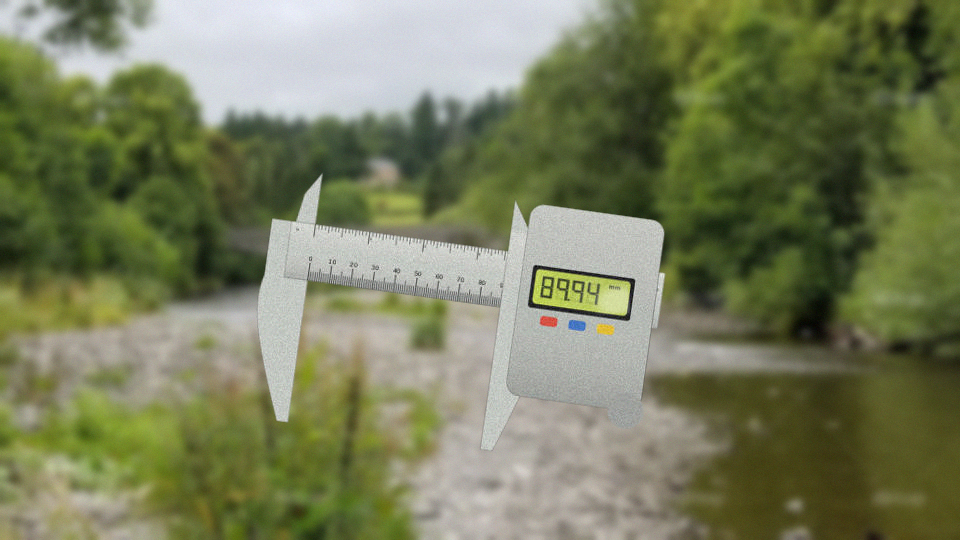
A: 89.94
